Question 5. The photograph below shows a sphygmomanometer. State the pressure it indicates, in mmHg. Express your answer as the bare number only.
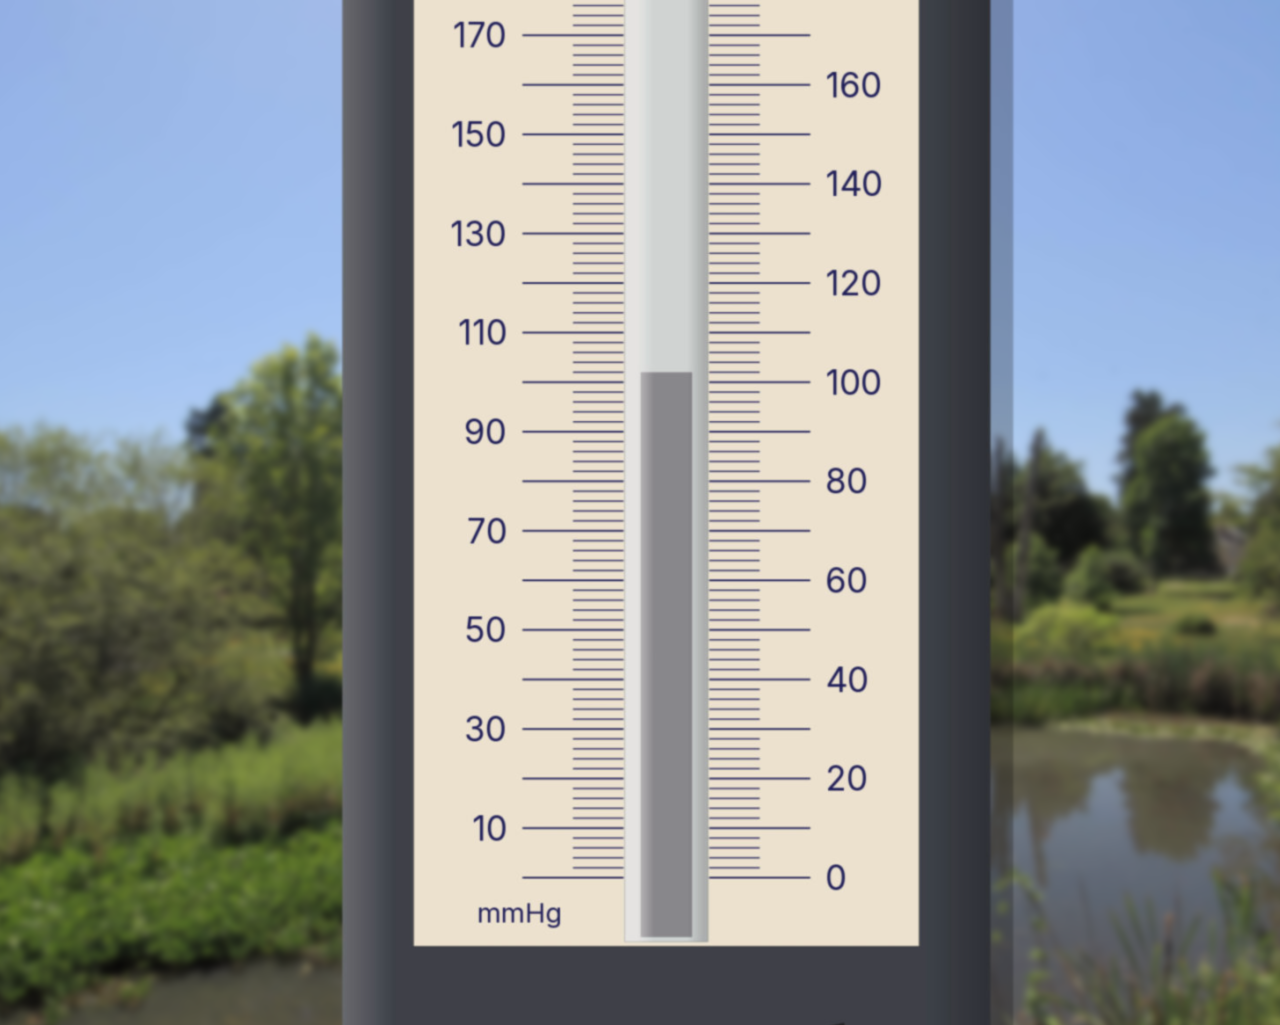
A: 102
